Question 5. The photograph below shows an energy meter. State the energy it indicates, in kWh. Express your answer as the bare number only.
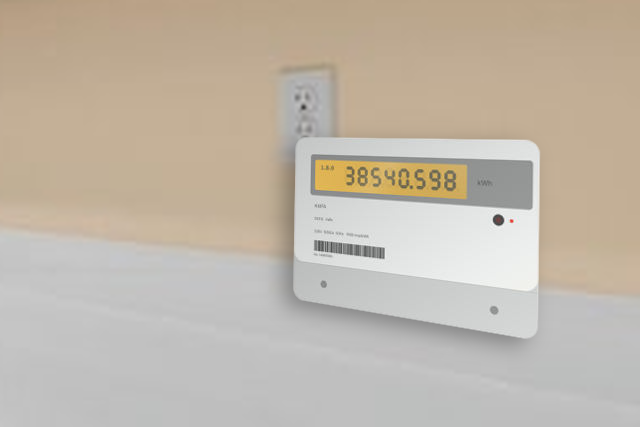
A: 38540.598
